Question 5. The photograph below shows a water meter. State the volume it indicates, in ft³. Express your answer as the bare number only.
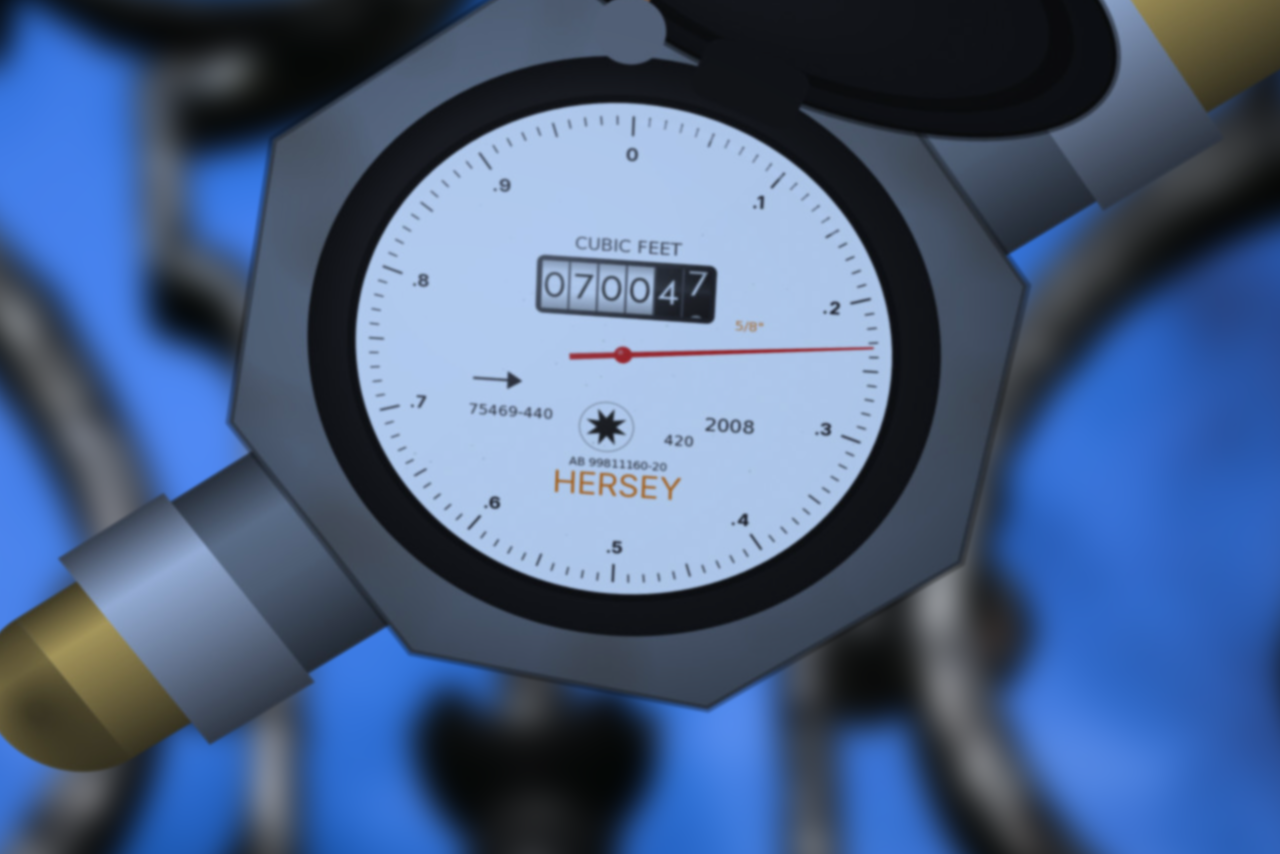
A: 70047.23
